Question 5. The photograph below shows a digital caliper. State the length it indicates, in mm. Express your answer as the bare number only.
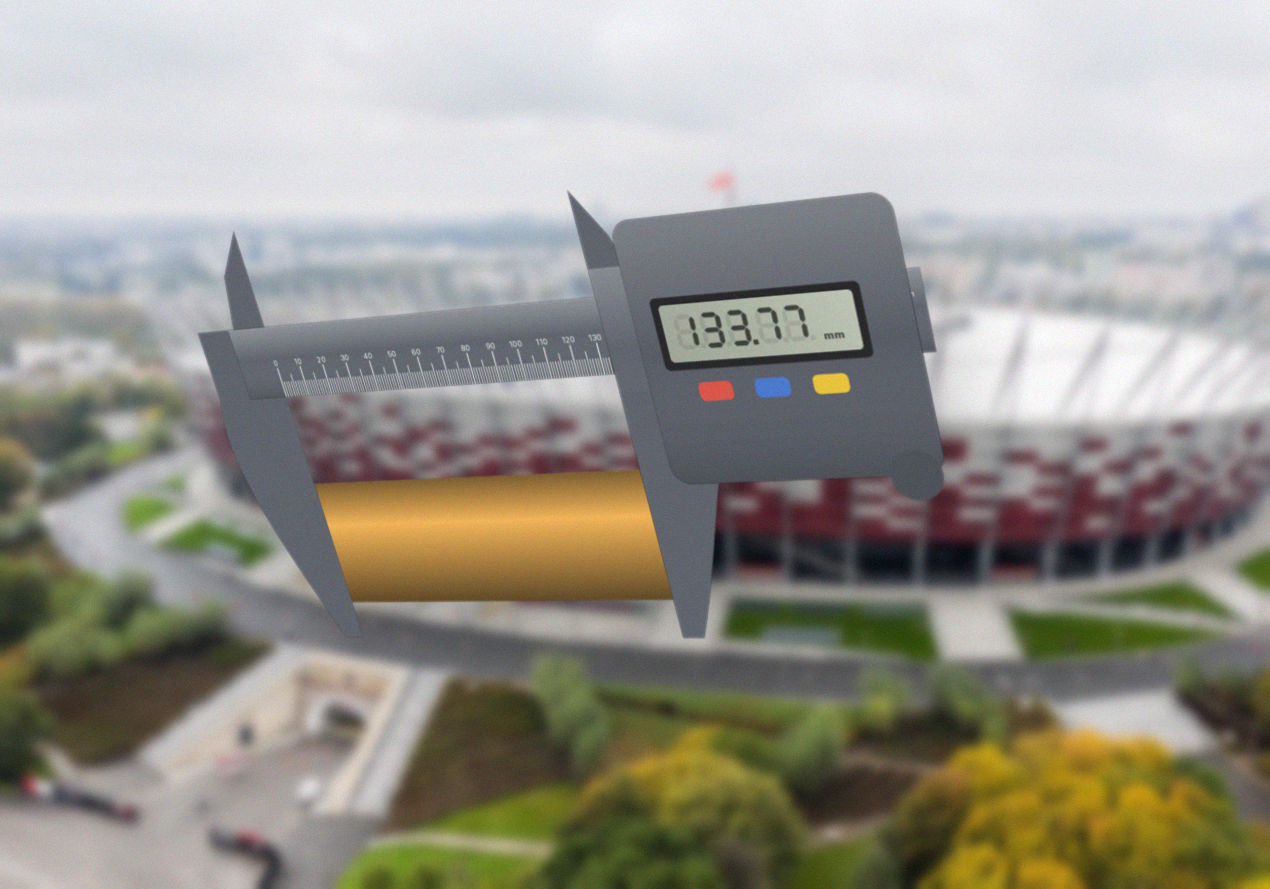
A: 133.77
